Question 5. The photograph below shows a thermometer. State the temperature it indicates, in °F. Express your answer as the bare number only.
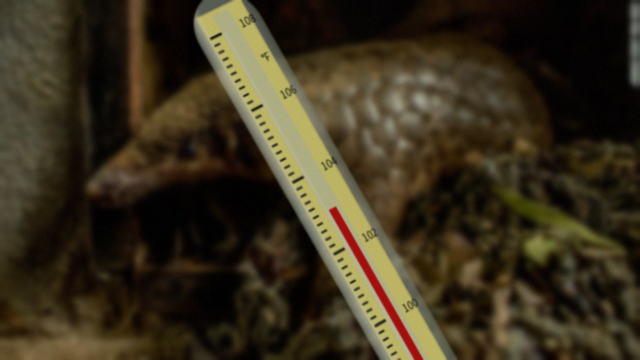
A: 103
